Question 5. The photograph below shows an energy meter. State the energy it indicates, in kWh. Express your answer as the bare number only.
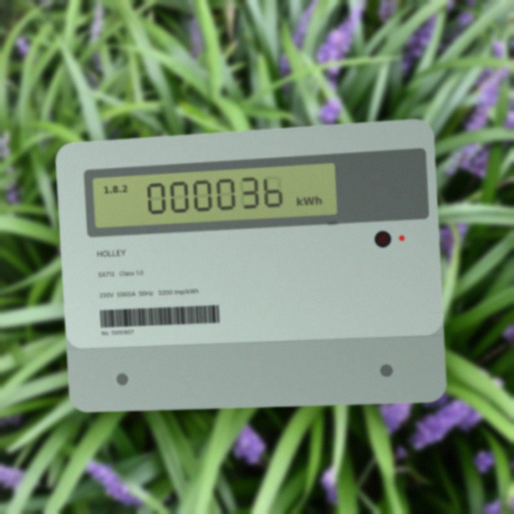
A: 36
